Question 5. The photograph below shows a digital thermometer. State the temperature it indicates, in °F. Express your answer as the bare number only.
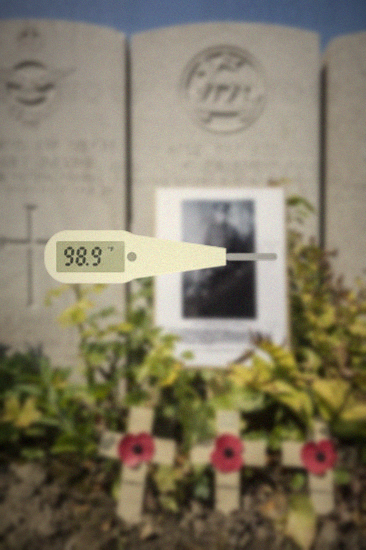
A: 98.9
